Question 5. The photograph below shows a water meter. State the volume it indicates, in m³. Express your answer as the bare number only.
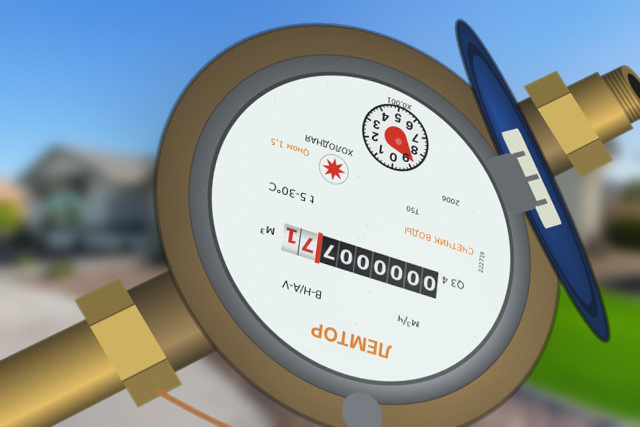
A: 7.708
